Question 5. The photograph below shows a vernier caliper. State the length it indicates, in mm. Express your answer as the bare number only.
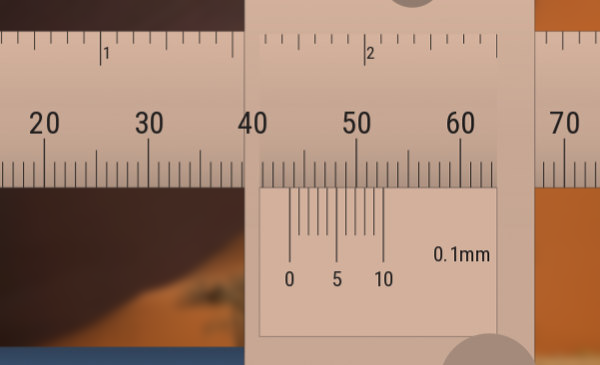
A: 43.6
